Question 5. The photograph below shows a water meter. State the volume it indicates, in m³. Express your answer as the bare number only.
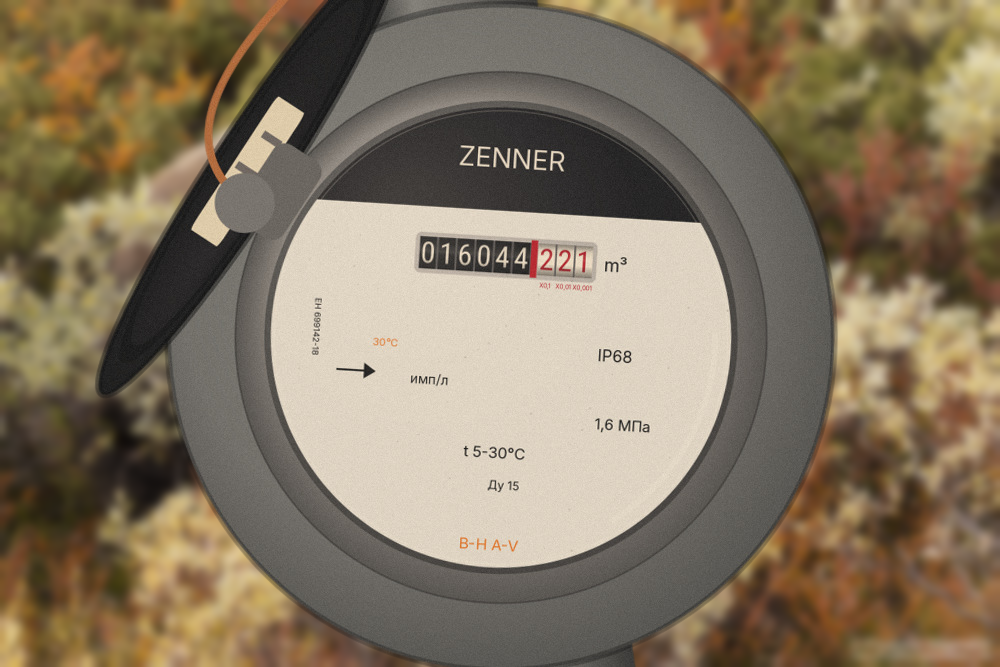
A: 16044.221
